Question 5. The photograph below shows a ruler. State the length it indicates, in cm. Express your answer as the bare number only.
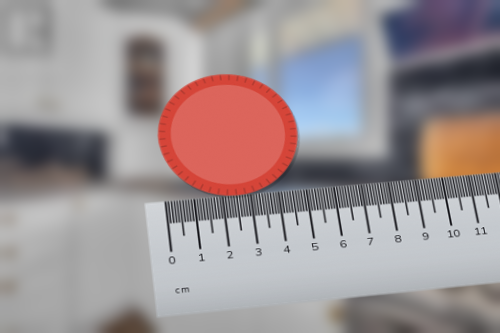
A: 5
